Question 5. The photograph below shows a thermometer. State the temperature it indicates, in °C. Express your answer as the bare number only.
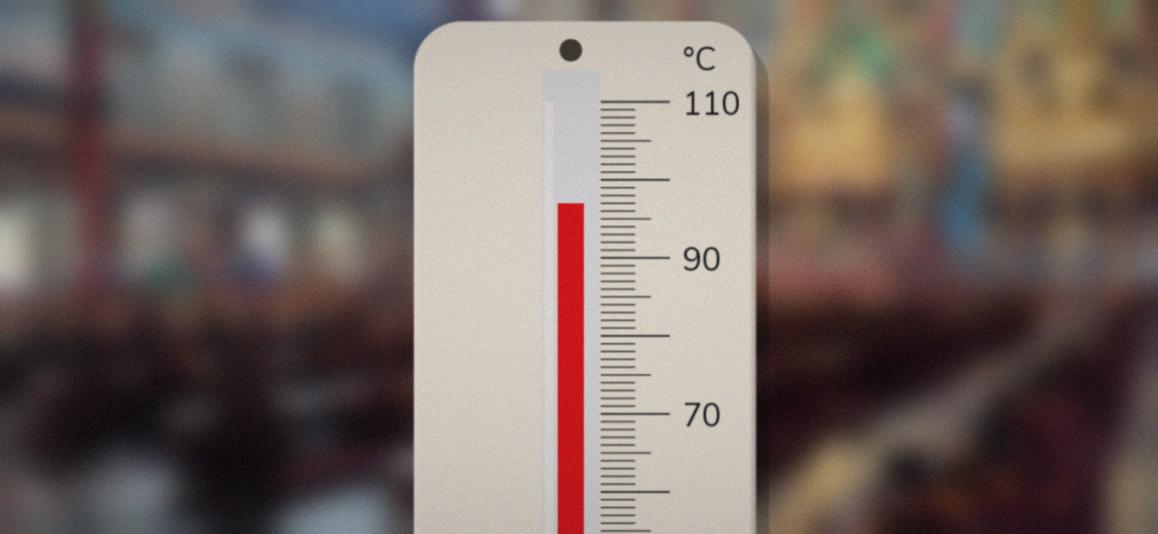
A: 97
